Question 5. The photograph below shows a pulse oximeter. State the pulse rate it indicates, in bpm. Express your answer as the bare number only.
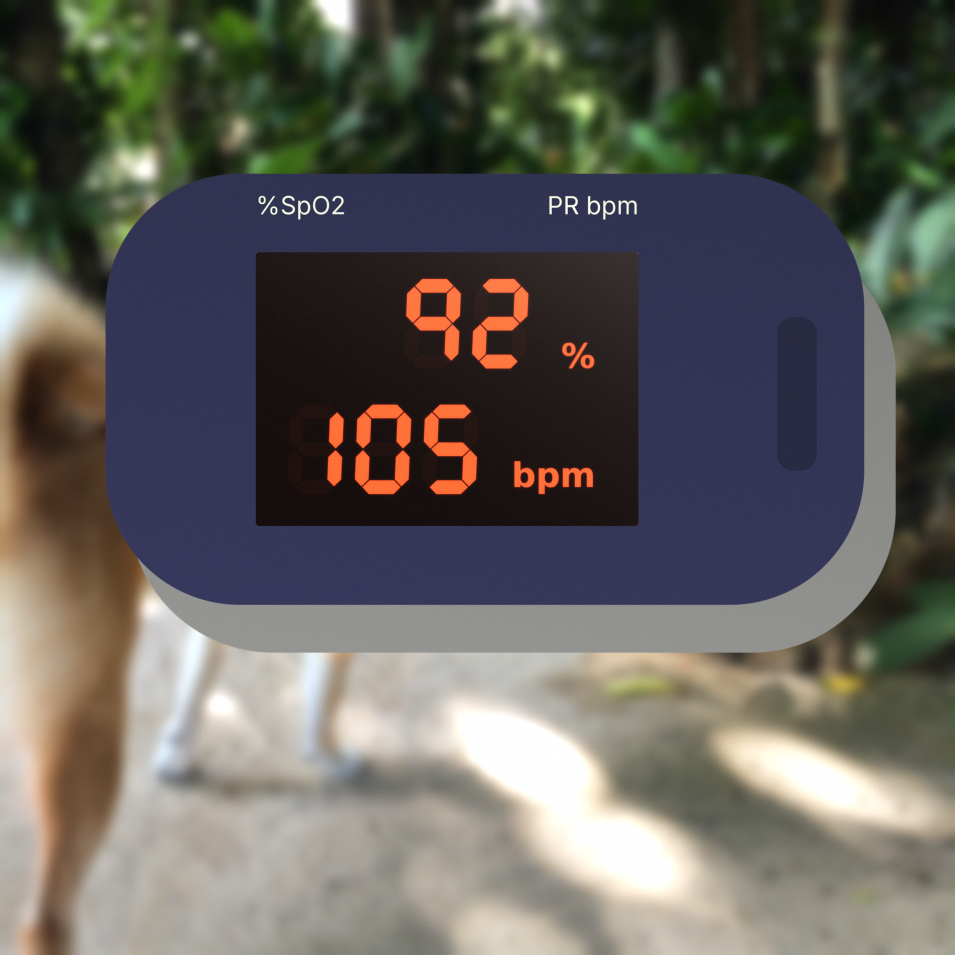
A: 105
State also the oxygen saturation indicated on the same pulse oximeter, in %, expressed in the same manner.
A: 92
